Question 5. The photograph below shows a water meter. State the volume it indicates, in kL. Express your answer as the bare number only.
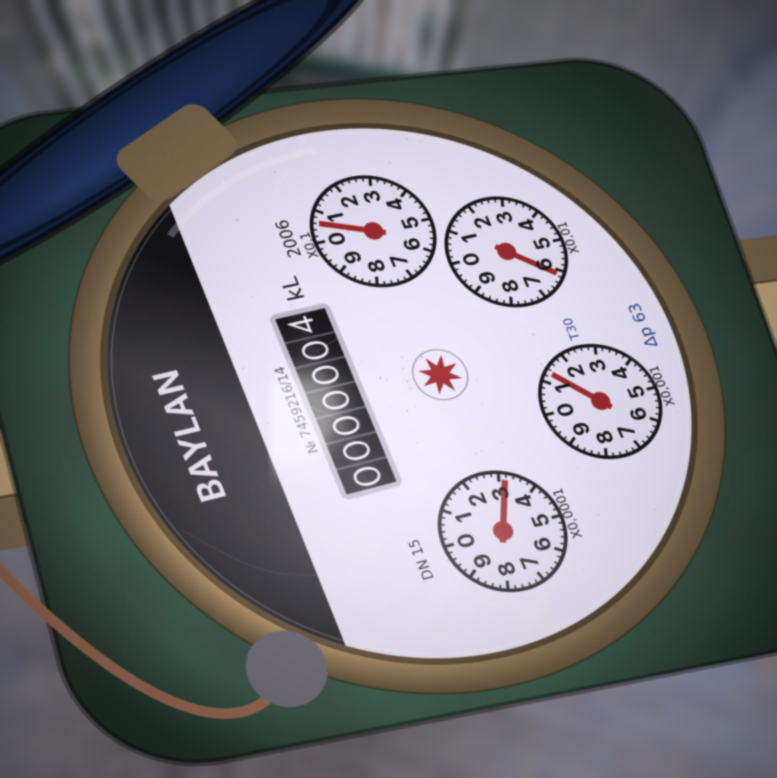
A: 4.0613
